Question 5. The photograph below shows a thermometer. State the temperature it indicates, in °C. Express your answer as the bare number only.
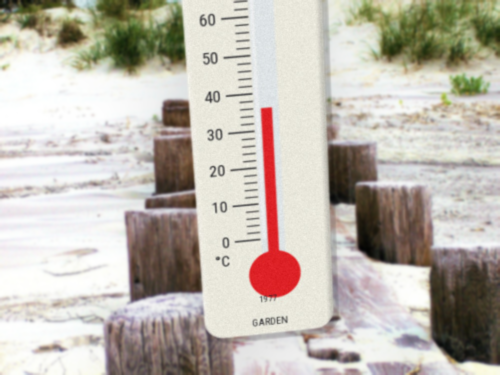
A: 36
